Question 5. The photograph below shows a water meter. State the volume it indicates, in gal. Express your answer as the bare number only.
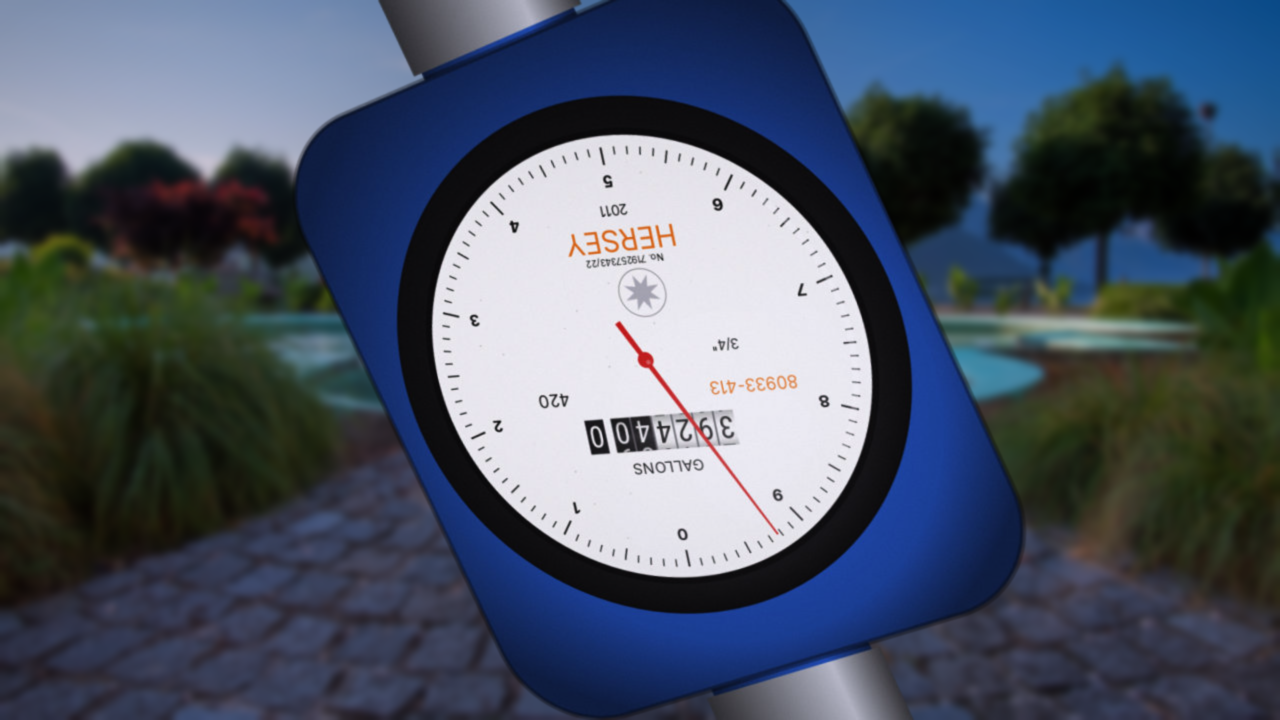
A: 3924399.2
